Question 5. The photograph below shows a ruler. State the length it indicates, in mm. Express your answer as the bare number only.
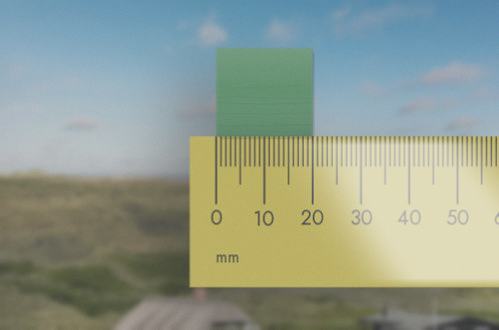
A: 20
